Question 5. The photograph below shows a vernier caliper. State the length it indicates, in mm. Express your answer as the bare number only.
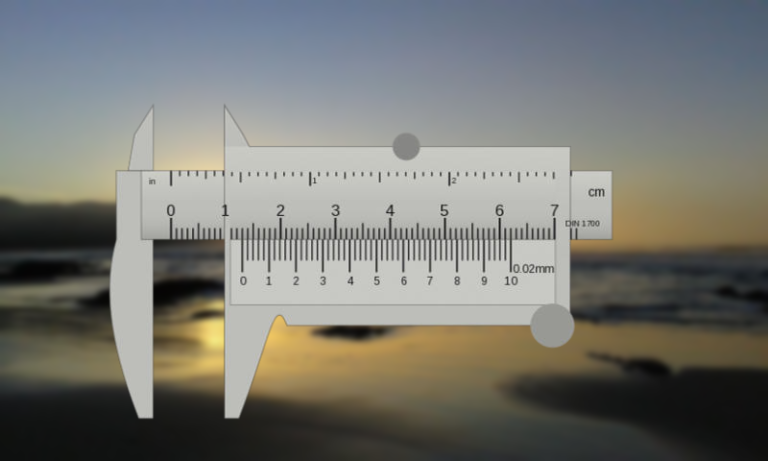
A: 13.0
